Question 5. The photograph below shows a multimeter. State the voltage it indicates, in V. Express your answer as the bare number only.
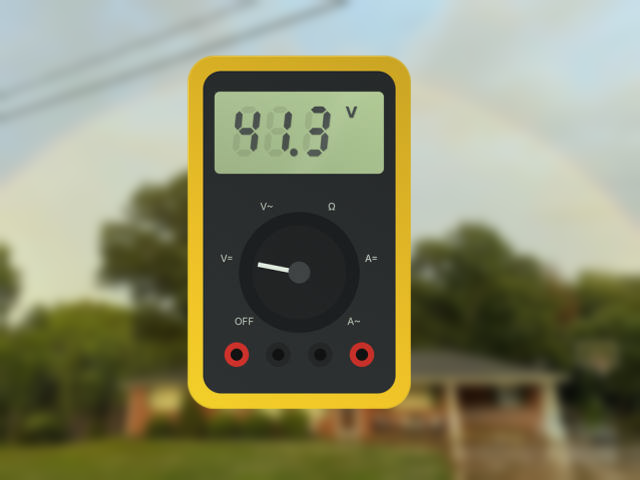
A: 41.3
